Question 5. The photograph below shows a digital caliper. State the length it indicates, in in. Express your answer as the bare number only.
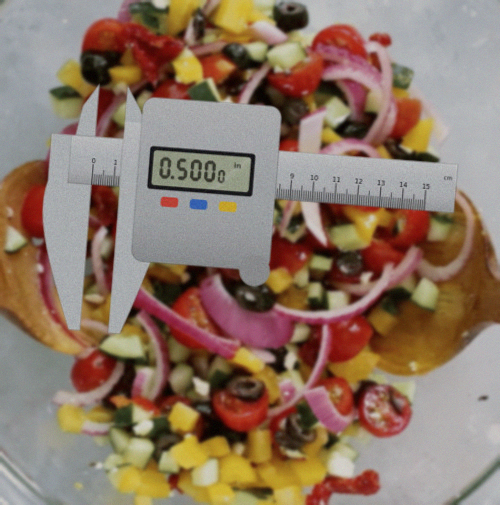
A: 0.5000
